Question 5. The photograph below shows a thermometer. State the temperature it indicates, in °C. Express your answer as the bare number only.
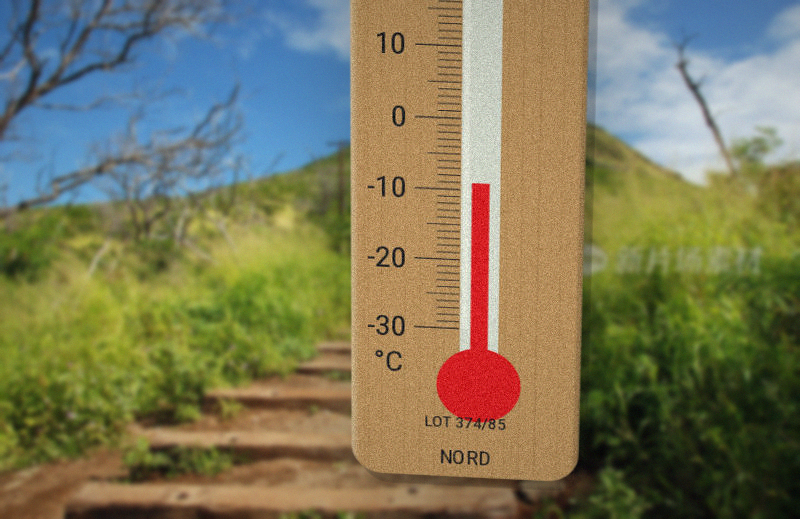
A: -9
